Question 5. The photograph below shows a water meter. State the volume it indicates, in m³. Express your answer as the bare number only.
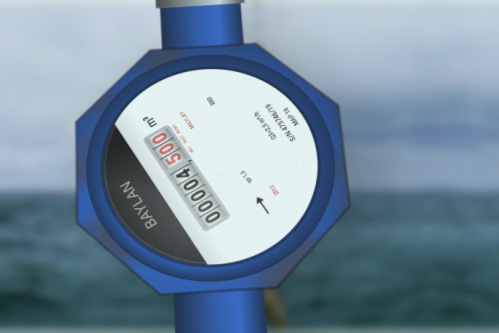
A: 4.500
